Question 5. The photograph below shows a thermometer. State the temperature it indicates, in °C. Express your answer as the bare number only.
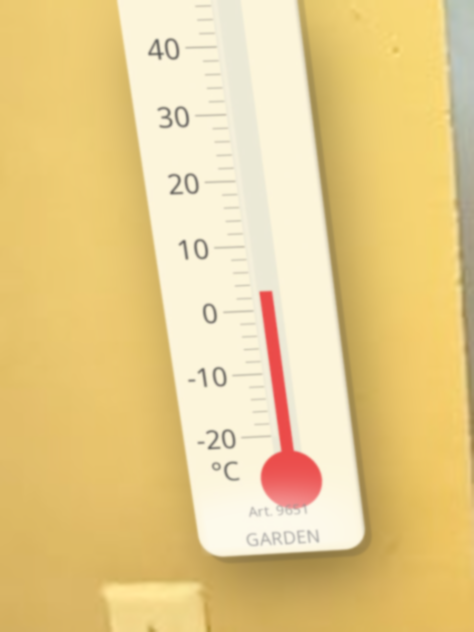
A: 3
